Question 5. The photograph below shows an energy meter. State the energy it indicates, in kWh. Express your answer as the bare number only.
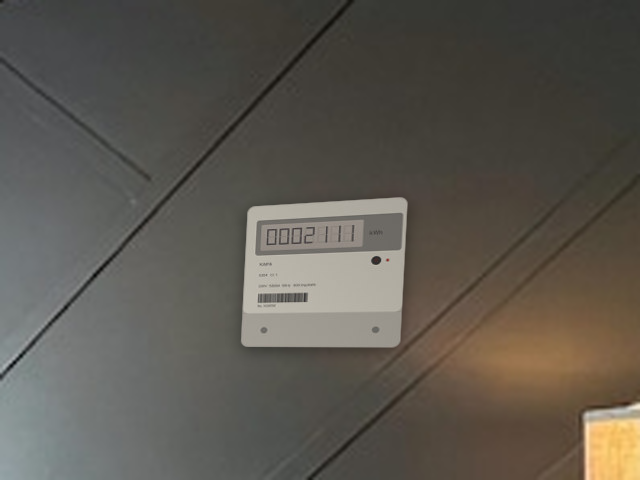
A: 2111
